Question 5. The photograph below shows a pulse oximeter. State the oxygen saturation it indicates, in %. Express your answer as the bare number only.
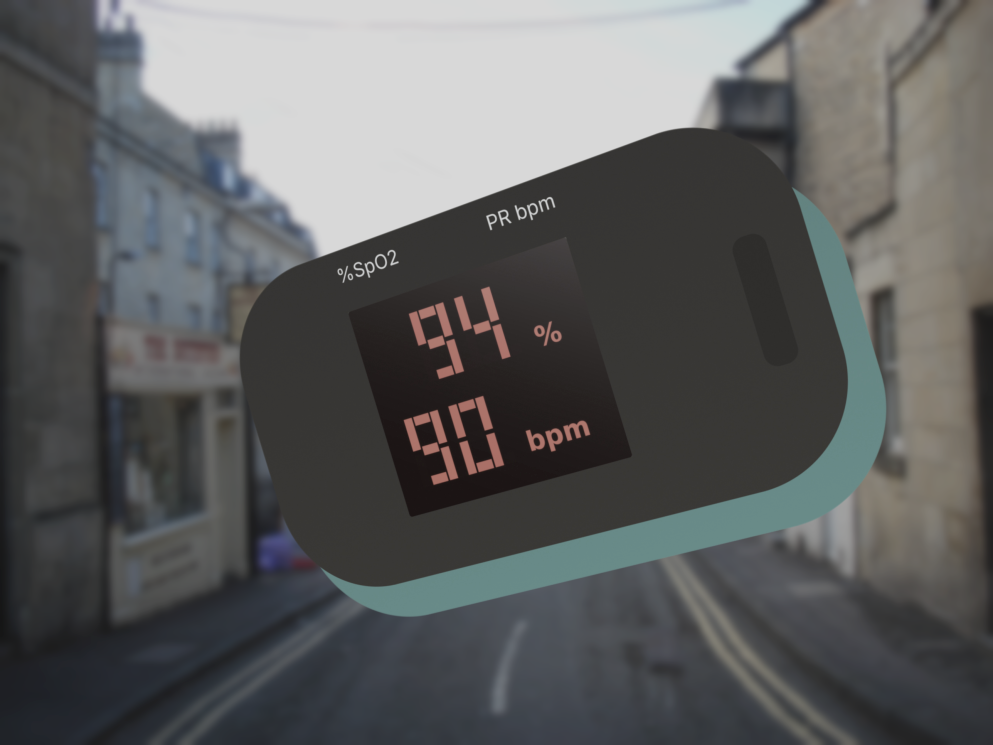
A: 94
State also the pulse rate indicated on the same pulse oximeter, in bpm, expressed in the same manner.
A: 90
